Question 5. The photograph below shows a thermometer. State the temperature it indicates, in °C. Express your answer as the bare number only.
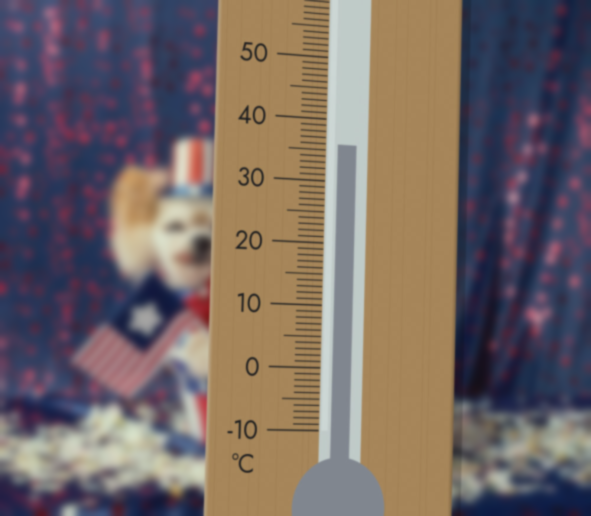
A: 36
